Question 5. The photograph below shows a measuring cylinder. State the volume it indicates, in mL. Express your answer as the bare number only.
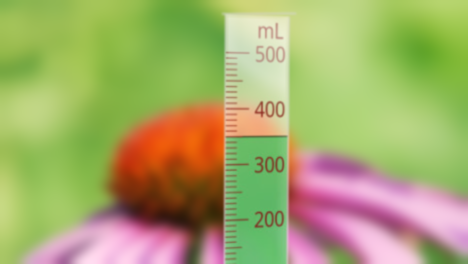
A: 350
